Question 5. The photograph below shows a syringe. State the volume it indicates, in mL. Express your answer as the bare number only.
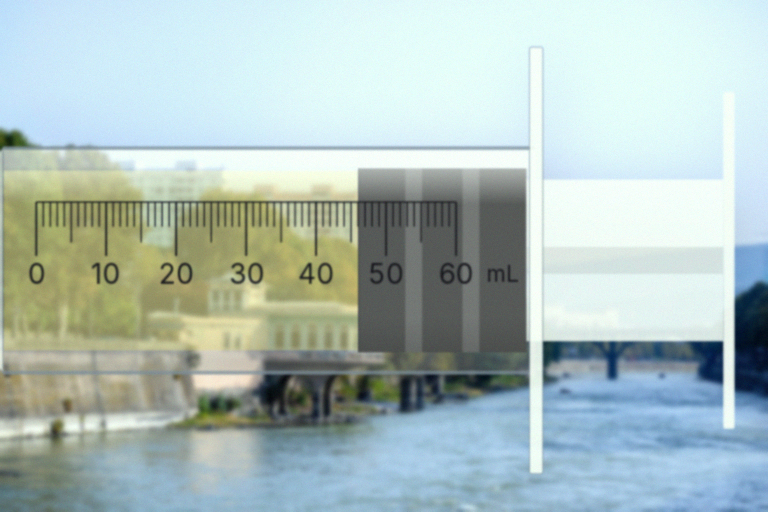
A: 46
